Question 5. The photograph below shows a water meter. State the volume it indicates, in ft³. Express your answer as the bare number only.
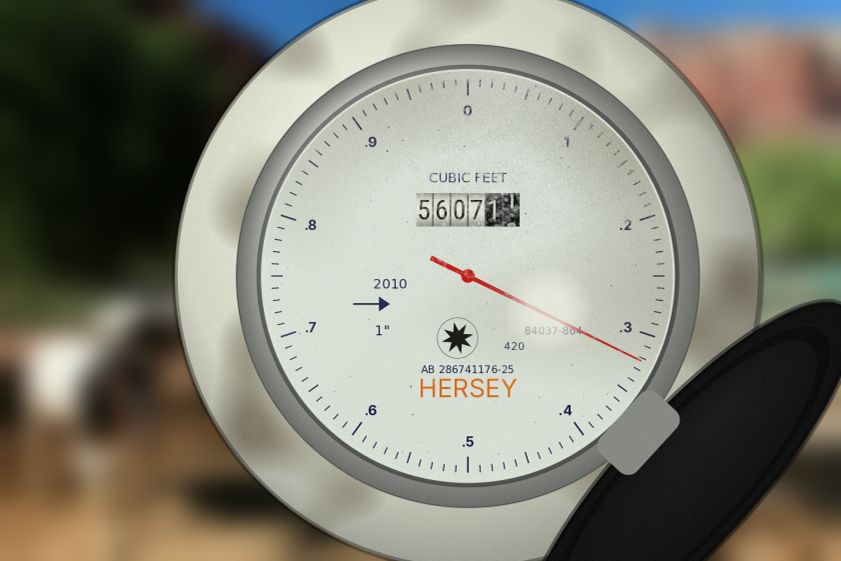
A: 560711.32
